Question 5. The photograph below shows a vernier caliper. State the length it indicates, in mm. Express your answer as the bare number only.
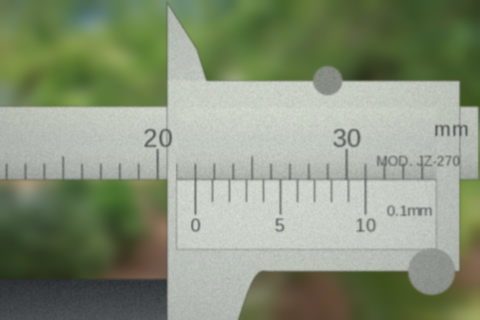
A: 22.0
